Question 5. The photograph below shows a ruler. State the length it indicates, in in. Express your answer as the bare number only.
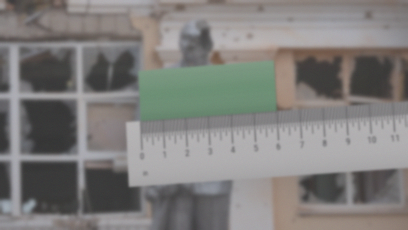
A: 6
